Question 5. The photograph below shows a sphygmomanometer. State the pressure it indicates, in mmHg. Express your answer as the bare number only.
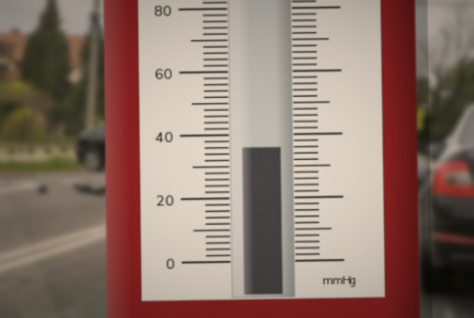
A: 36
